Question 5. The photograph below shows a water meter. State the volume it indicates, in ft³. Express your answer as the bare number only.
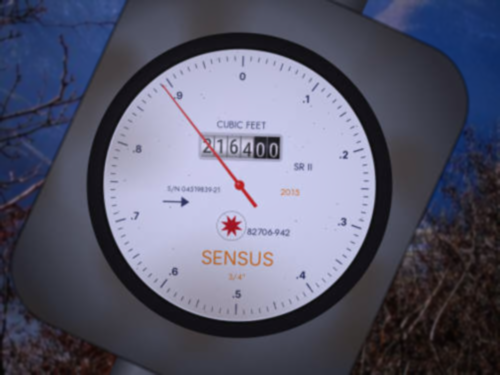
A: 216399.89
